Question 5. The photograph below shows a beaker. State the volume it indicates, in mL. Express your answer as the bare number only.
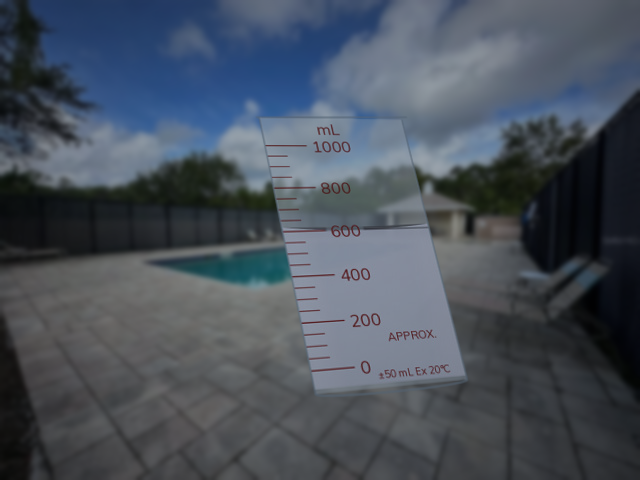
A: 600
